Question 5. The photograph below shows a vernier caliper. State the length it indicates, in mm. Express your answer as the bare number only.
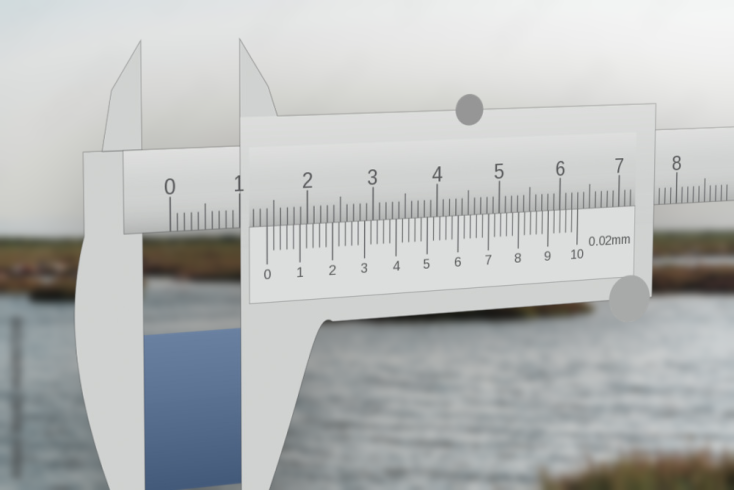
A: 14.0
